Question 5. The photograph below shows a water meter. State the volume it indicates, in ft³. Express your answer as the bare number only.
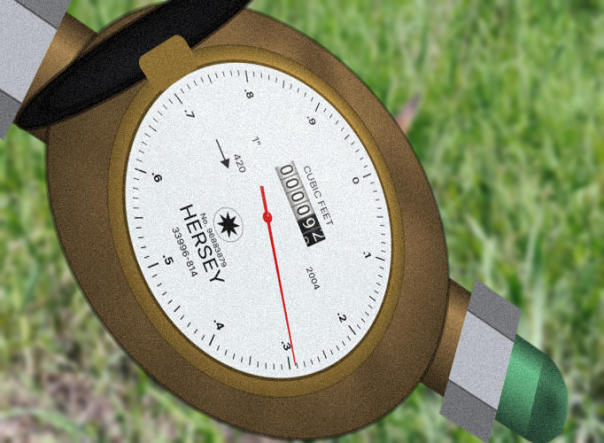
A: 92.29
